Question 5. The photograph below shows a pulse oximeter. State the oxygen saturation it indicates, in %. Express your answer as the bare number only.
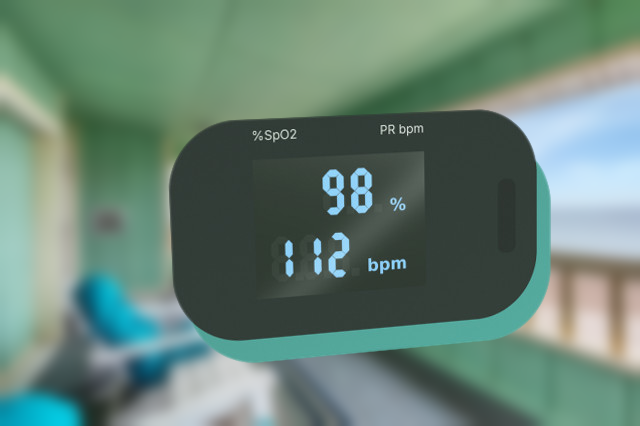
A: 98
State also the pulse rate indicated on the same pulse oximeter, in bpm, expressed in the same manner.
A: 112
